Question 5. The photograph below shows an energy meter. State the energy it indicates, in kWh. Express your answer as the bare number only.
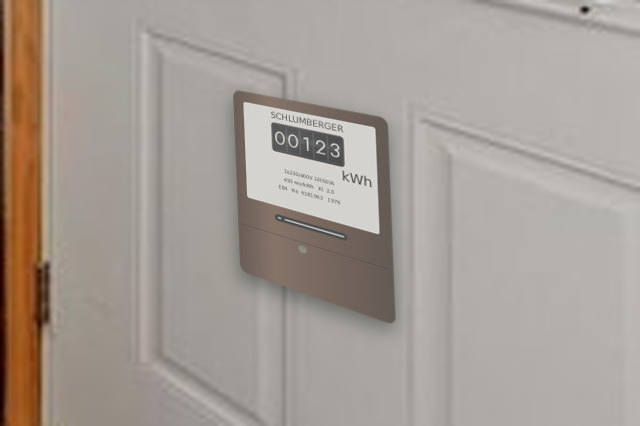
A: 123
